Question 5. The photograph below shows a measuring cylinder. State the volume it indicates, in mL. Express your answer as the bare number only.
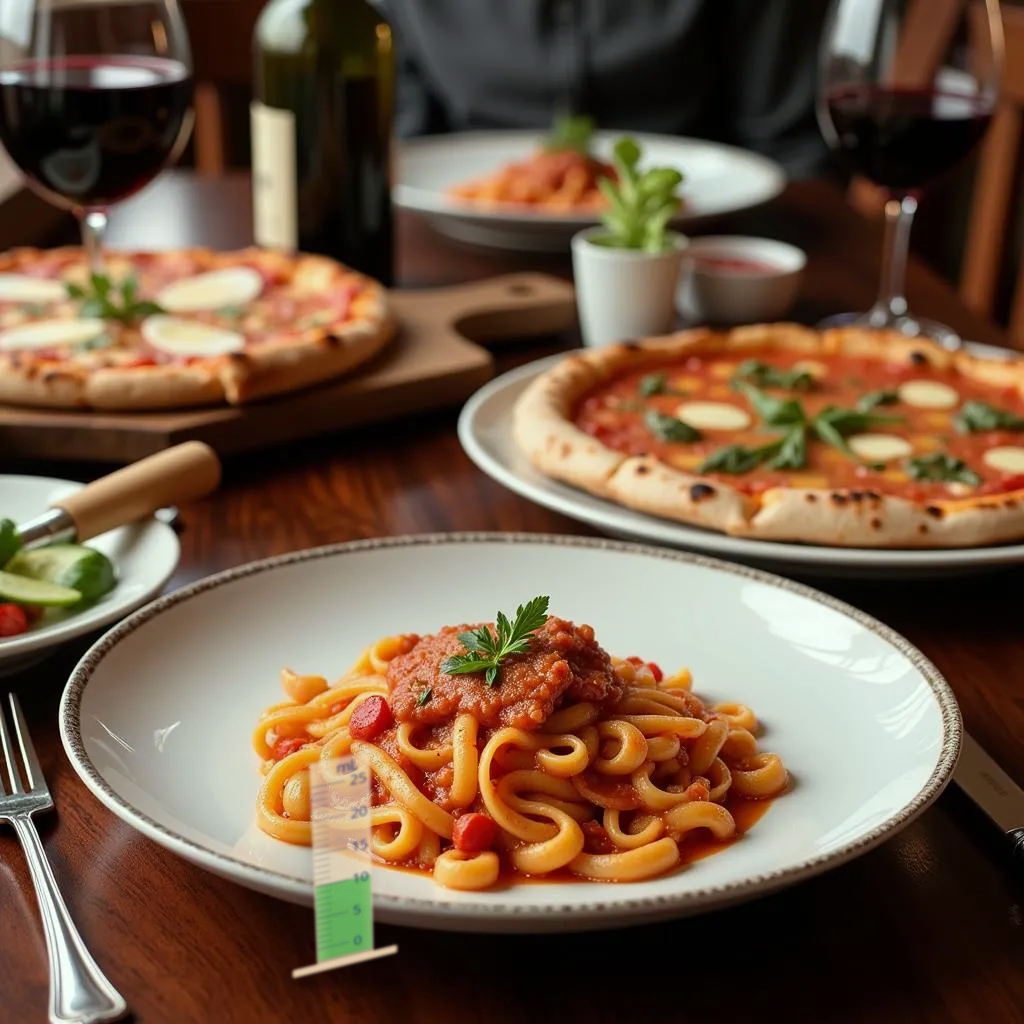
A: 10
